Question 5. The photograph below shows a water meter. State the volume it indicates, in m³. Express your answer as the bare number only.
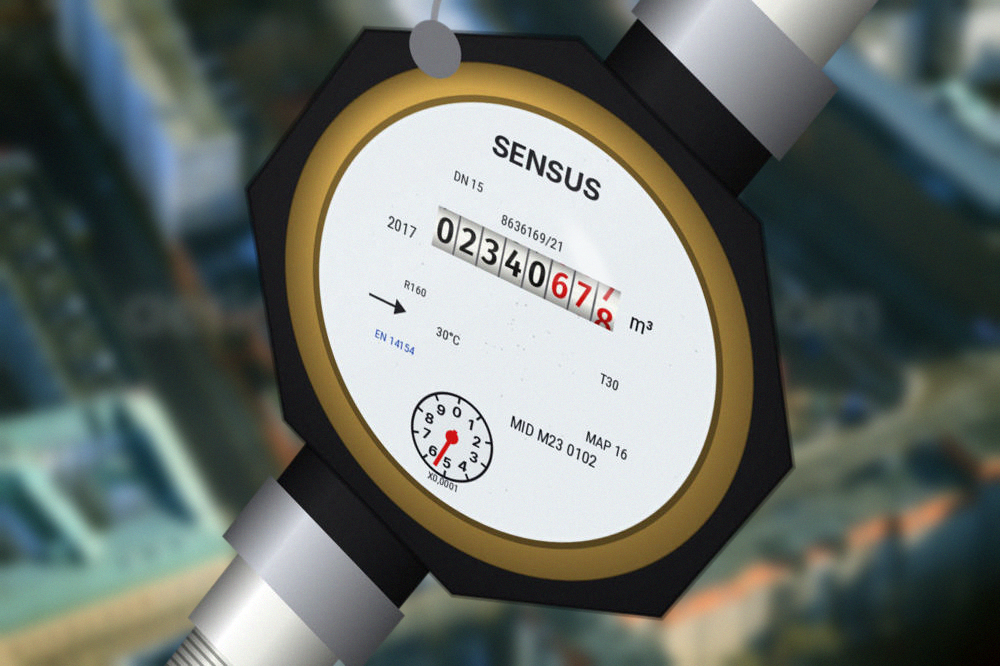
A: 2340.6775
